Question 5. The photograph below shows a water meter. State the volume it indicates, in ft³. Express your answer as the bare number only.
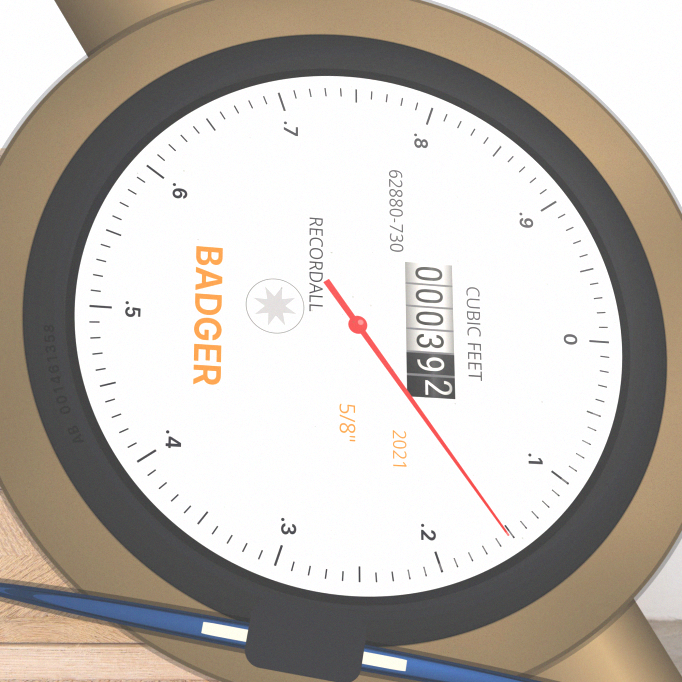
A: 392.15
